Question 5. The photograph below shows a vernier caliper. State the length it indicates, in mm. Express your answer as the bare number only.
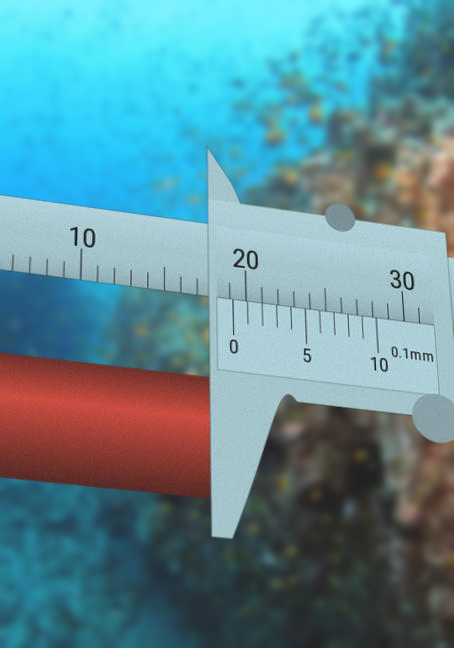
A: 19.2
